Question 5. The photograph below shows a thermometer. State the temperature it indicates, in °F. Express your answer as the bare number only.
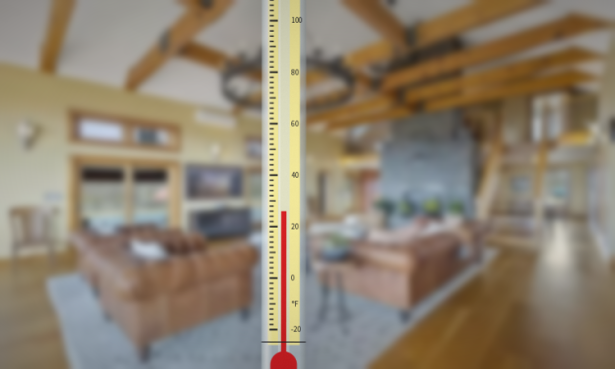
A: 26
